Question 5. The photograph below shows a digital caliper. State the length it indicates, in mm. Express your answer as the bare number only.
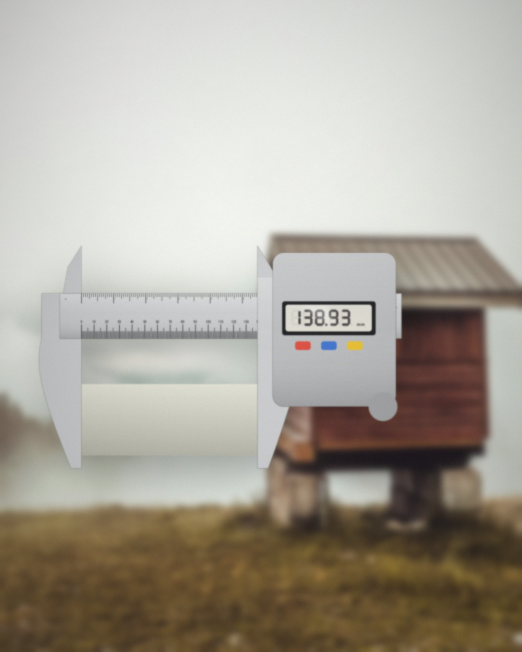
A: 138.93
